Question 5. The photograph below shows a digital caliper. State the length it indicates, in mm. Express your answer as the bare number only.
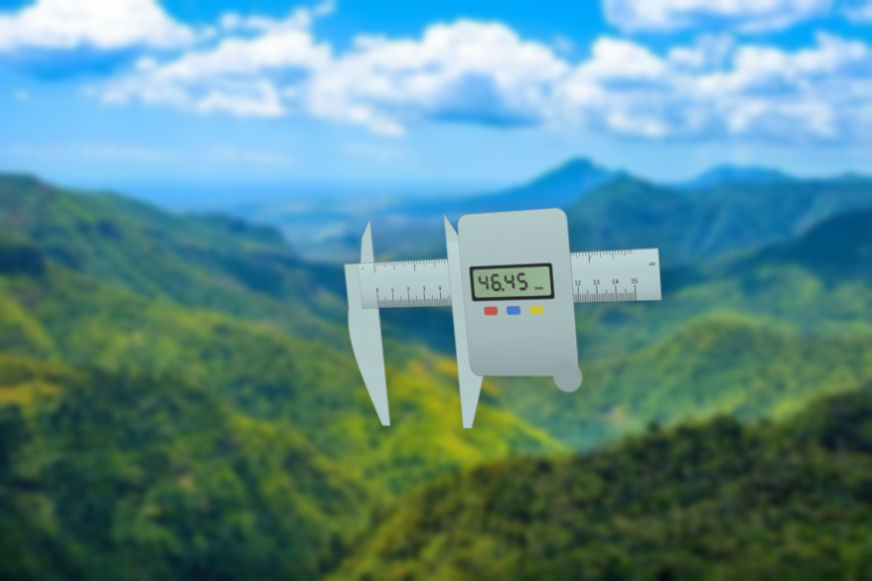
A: 46.45
